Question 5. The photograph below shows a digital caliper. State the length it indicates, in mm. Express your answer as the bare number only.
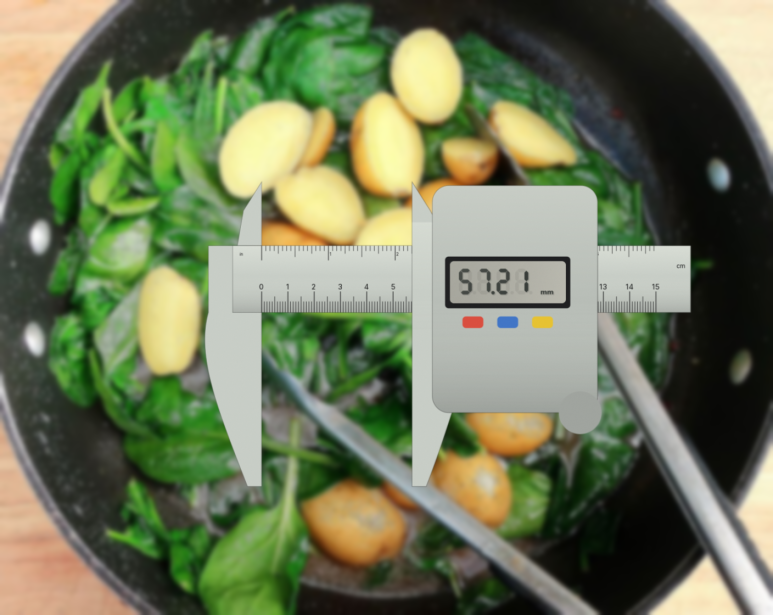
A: 57.21
